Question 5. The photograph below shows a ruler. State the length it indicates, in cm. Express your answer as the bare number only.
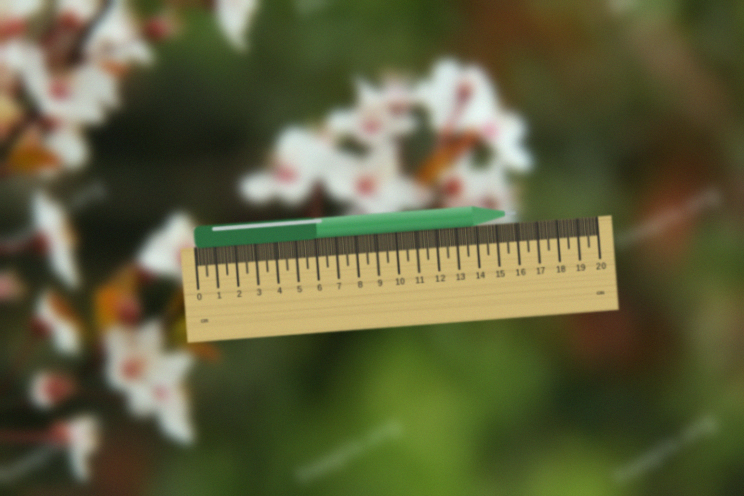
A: 16
